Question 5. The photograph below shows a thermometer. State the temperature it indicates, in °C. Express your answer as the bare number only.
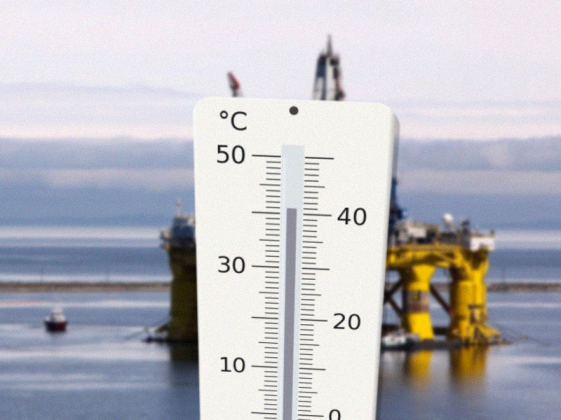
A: 41
